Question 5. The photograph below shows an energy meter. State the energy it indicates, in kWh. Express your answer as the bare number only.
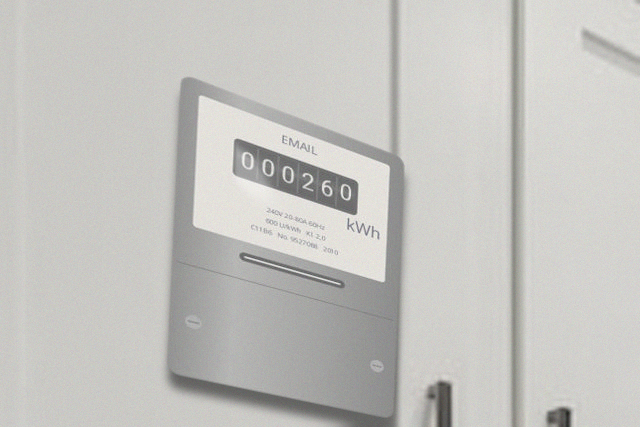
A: 260
